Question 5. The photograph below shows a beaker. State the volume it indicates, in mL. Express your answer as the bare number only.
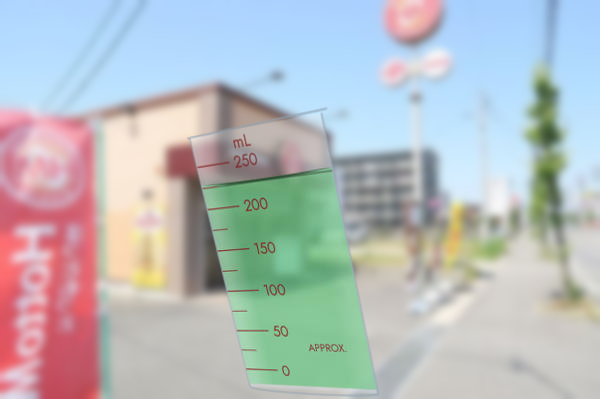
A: 225
